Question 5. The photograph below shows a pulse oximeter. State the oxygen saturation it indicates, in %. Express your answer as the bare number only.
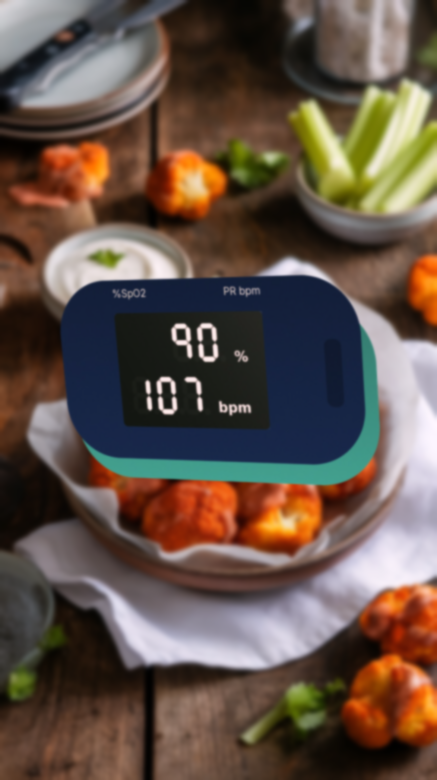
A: 90
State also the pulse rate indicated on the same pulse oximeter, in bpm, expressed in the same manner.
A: 107
